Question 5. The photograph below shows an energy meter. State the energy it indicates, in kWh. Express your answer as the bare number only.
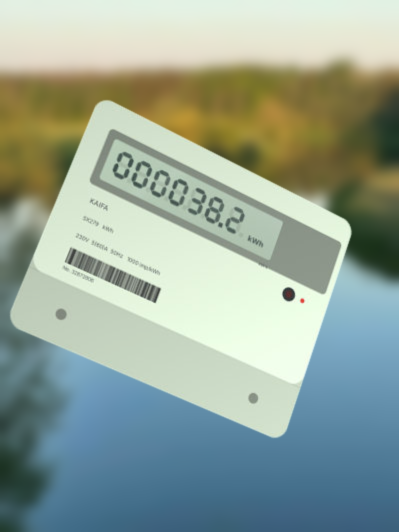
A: 38.2
